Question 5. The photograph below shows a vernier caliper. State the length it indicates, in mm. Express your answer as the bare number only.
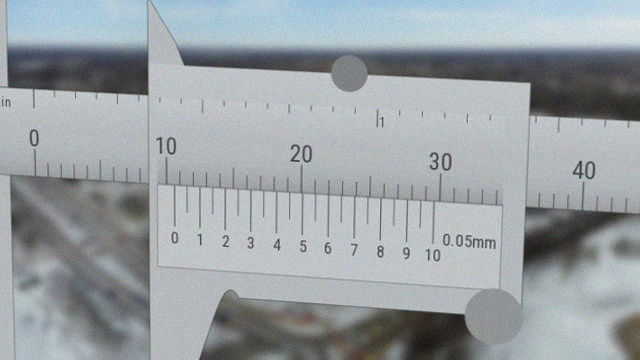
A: 10.6
